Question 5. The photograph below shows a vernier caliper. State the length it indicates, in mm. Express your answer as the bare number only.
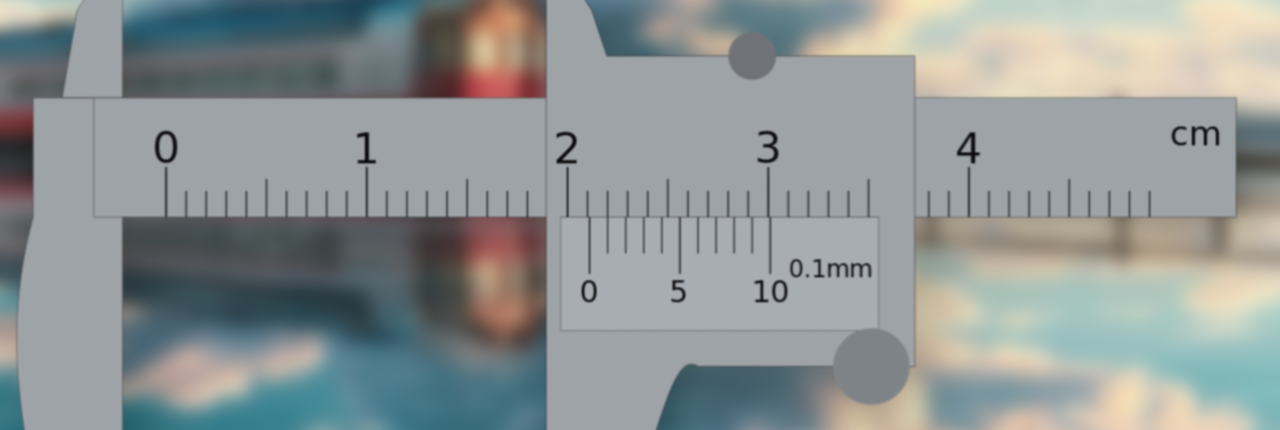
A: 21.1
